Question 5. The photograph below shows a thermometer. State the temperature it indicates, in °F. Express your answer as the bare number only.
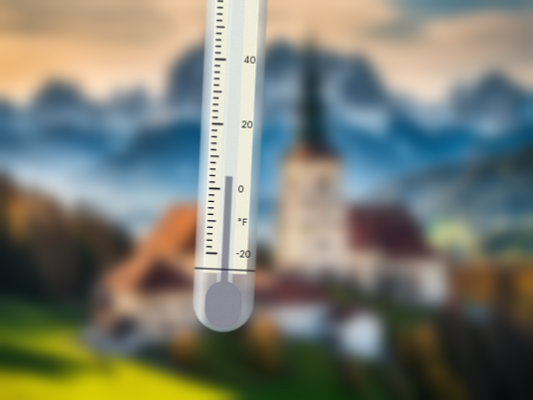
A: 4
